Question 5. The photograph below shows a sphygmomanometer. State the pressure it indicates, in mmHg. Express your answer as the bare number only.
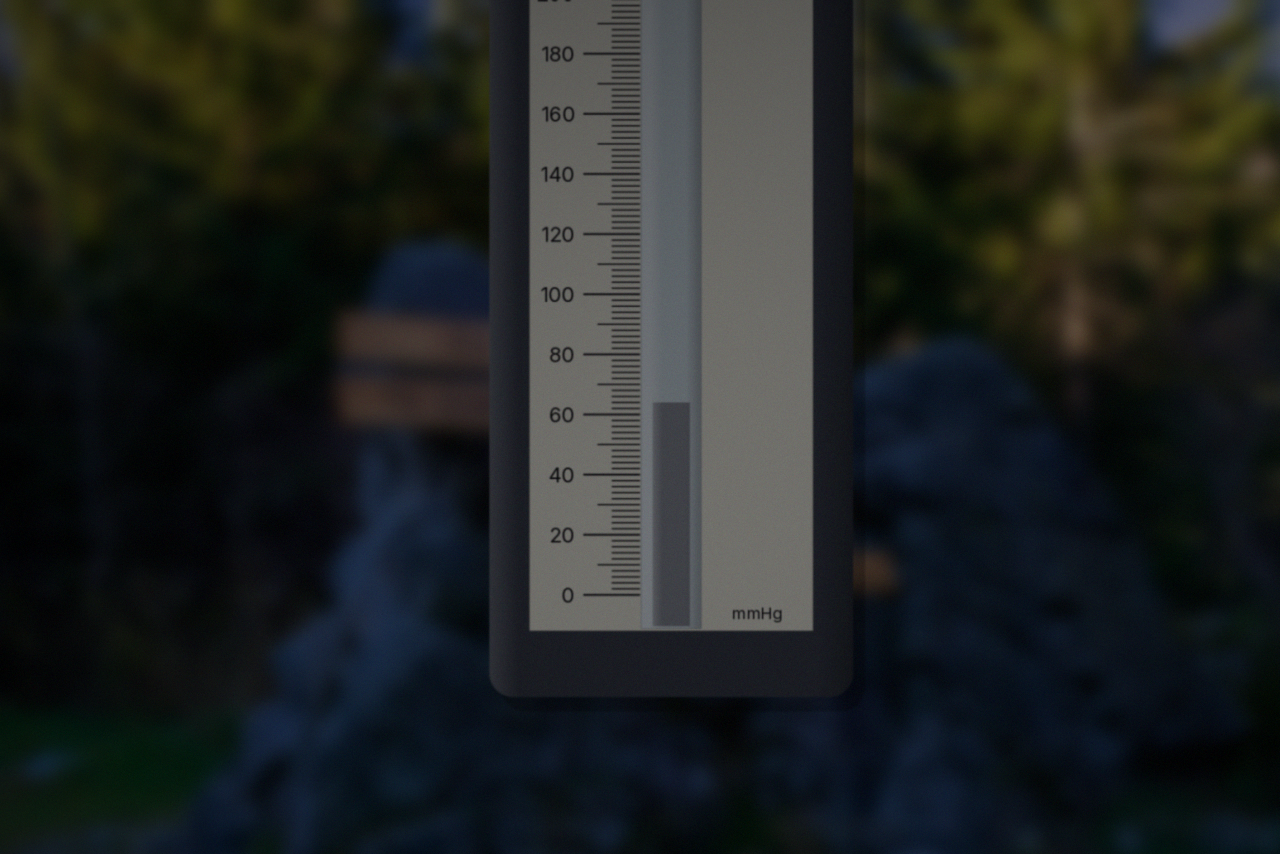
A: 64
